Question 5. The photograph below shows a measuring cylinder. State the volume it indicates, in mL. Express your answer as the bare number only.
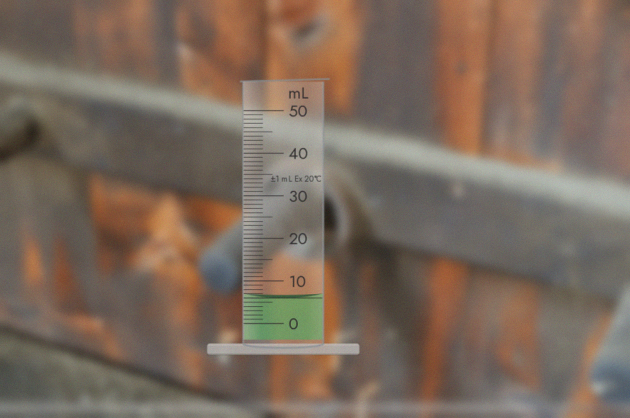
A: 6
